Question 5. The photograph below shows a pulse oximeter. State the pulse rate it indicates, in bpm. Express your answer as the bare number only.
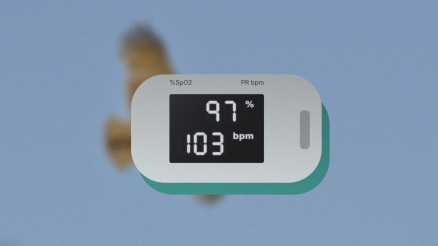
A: 103
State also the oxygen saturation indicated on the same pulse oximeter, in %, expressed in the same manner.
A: 97
